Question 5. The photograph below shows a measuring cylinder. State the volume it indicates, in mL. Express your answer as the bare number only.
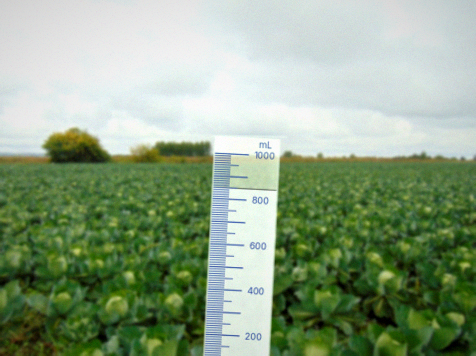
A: 850
